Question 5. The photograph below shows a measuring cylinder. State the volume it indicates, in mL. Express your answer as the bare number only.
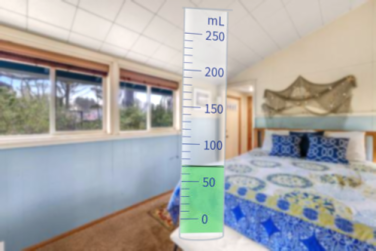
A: 70
